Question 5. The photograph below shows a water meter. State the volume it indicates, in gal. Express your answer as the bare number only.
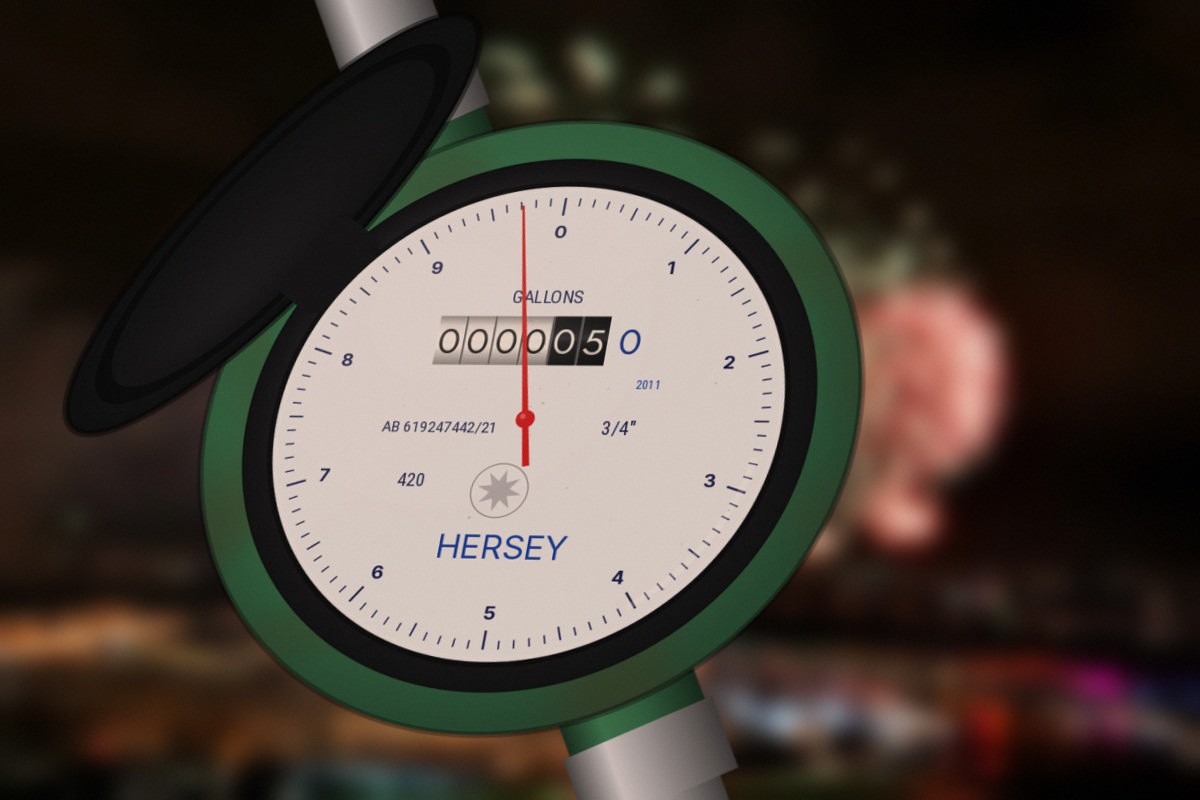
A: 49.7
